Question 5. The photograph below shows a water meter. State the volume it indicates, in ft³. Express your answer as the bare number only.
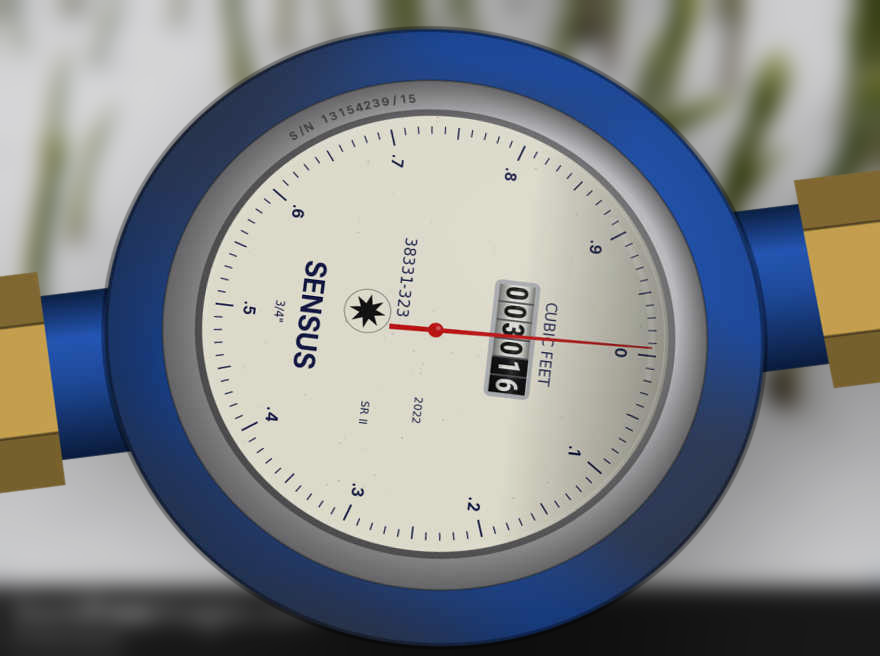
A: 3015.99
